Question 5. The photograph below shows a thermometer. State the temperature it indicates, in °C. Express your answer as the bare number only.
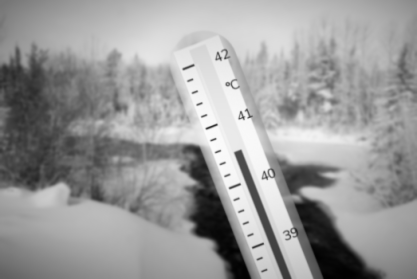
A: 40.5
